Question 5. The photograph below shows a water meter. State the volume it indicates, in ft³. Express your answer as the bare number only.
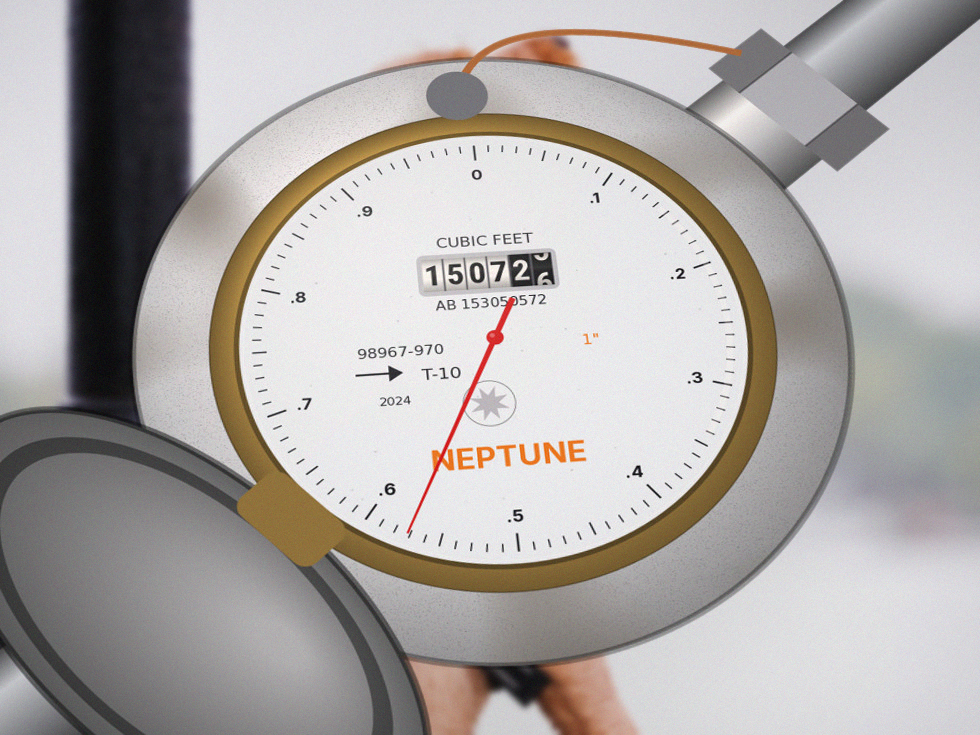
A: 150725.57
